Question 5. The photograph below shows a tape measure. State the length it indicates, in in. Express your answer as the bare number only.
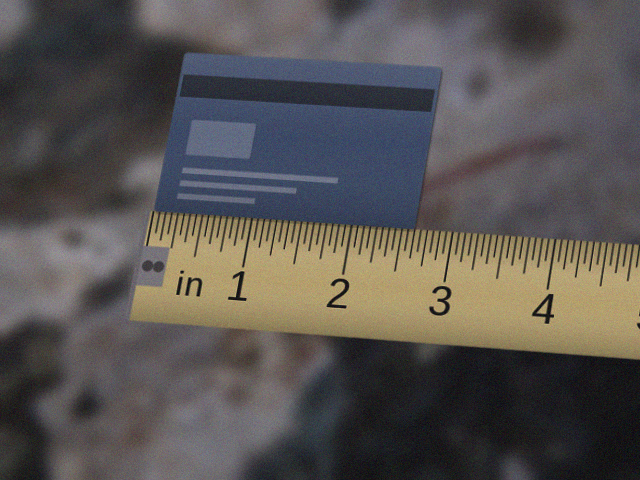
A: 2.625
